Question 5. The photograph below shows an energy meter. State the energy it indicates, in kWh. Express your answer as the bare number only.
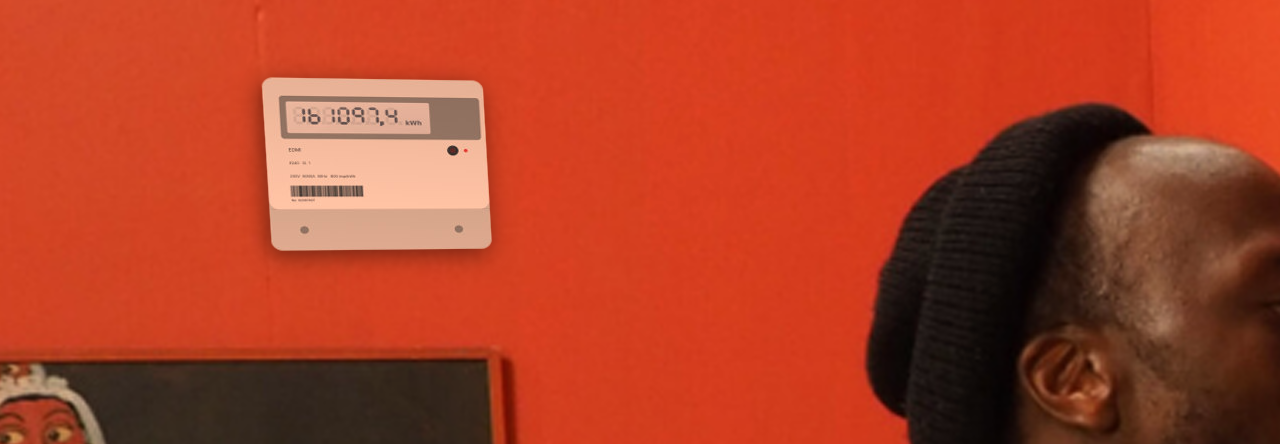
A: 161097.4
